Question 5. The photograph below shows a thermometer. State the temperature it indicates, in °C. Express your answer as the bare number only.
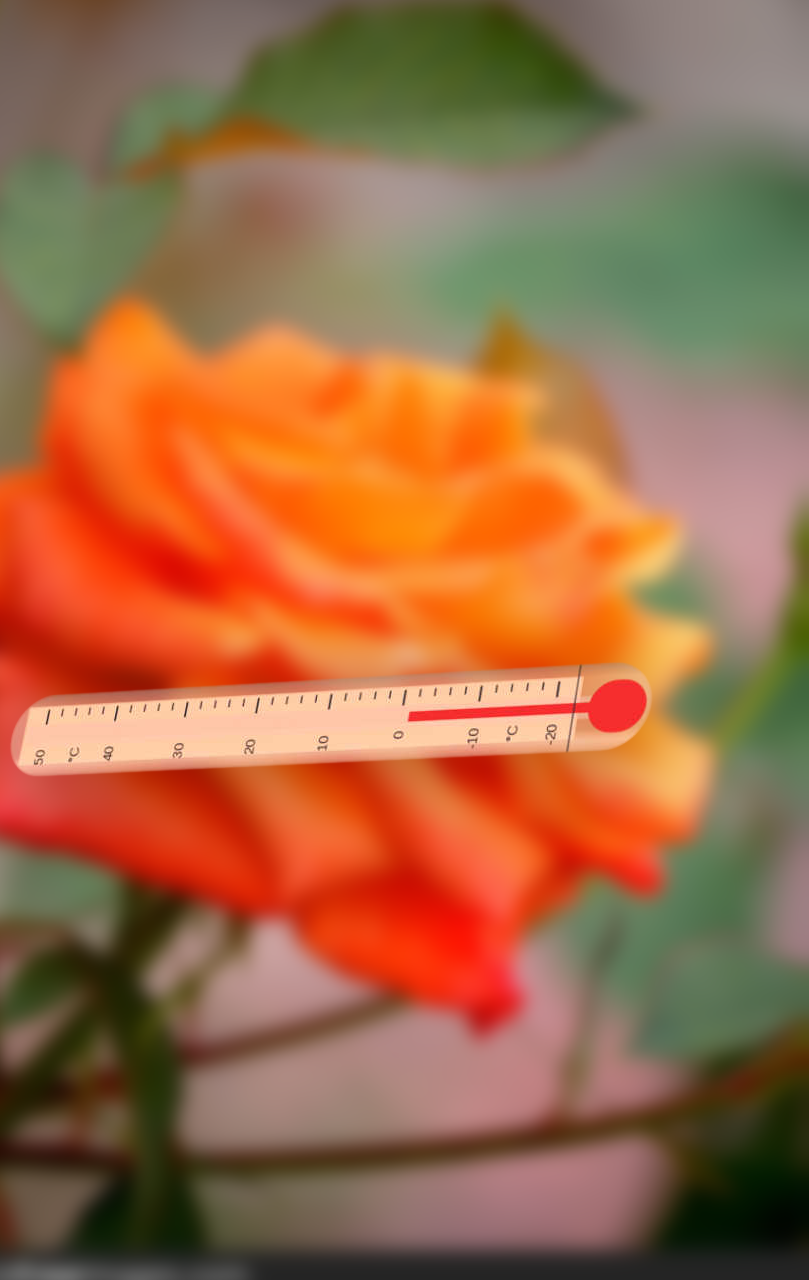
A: -1
